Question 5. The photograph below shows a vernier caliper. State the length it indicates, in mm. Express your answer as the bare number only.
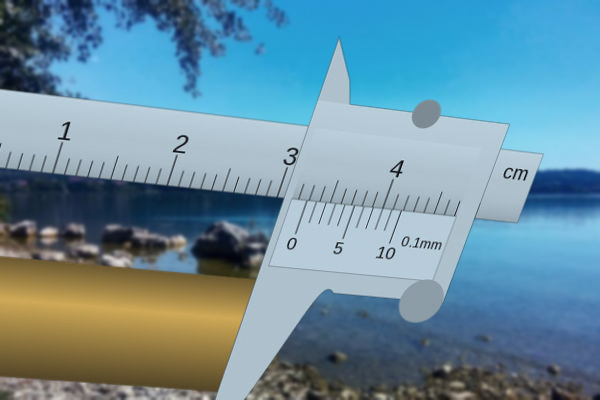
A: 32.8
